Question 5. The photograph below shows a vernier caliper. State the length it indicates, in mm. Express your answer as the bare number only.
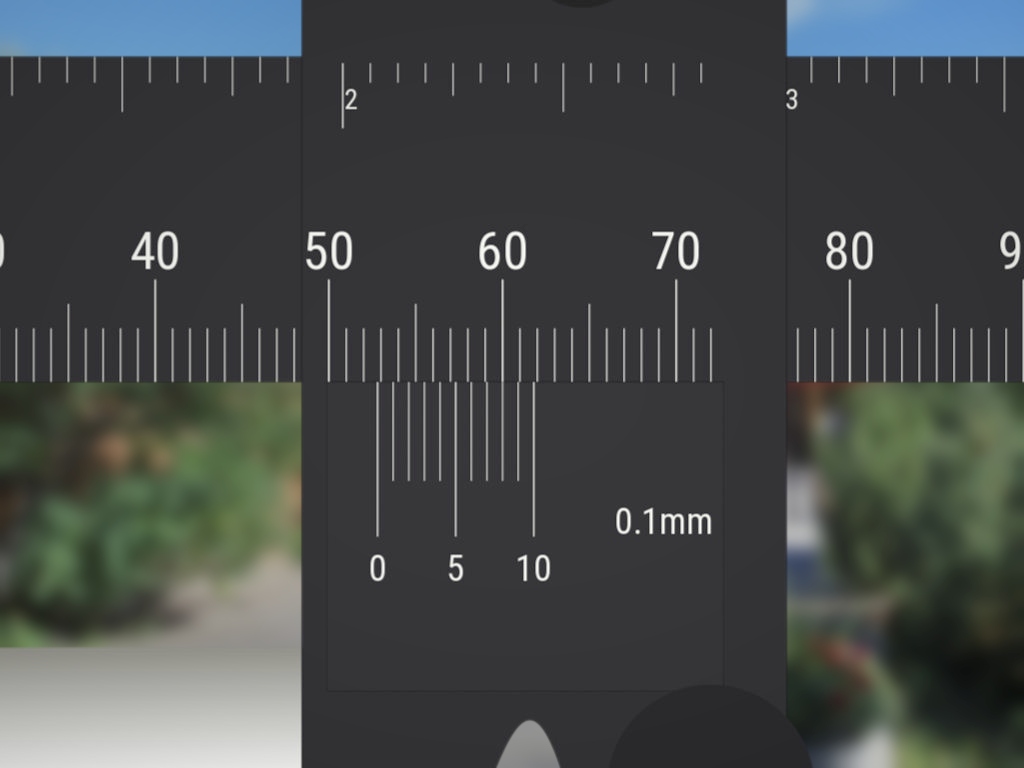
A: 52.8
